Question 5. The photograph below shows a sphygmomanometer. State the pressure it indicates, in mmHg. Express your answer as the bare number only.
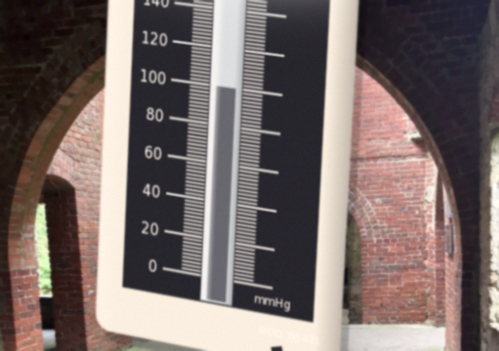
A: 100
